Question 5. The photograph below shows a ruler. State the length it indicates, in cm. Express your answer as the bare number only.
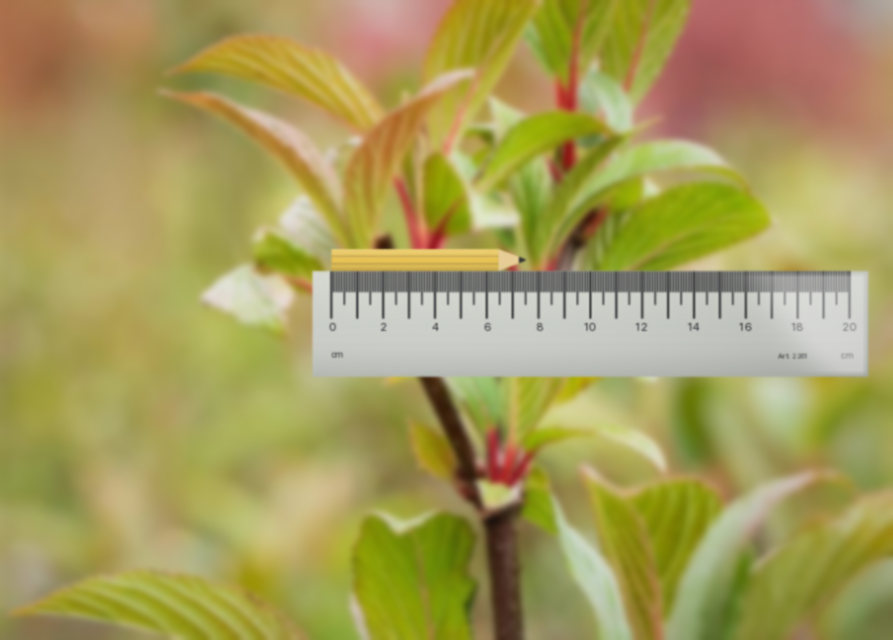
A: 7.5
